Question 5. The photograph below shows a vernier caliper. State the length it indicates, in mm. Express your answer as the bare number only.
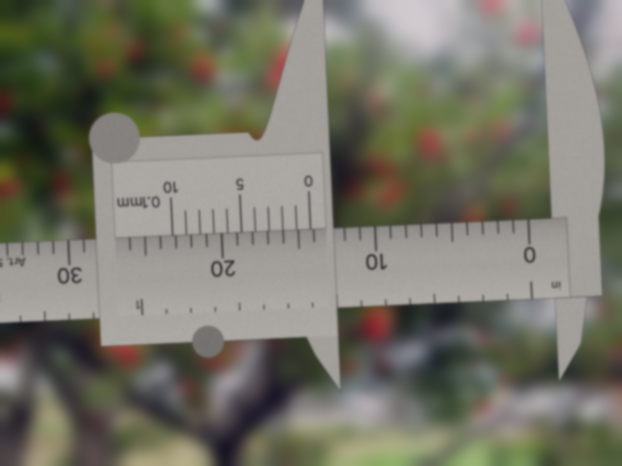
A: 14.2
